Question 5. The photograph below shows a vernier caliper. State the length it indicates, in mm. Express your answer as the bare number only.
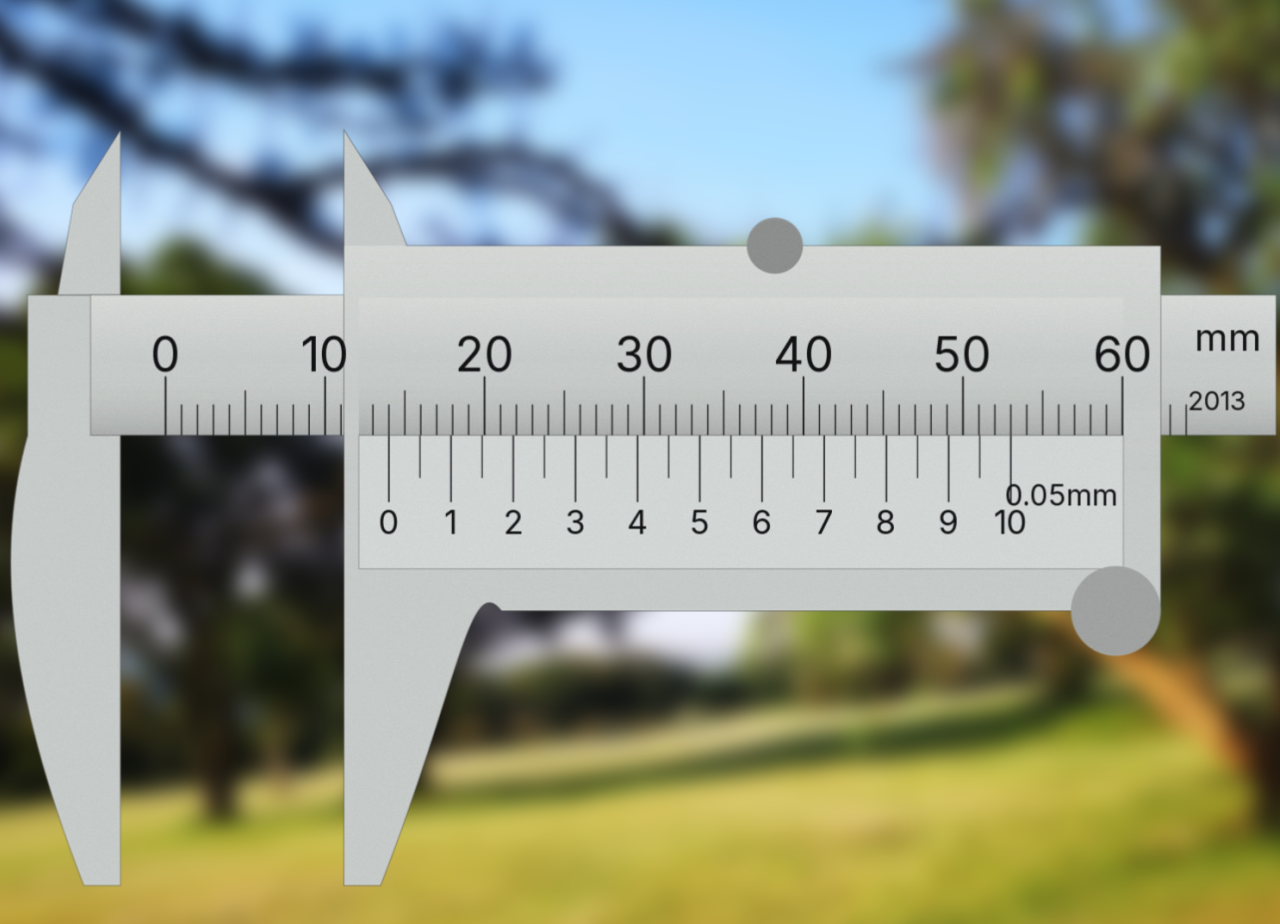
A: 14.0
